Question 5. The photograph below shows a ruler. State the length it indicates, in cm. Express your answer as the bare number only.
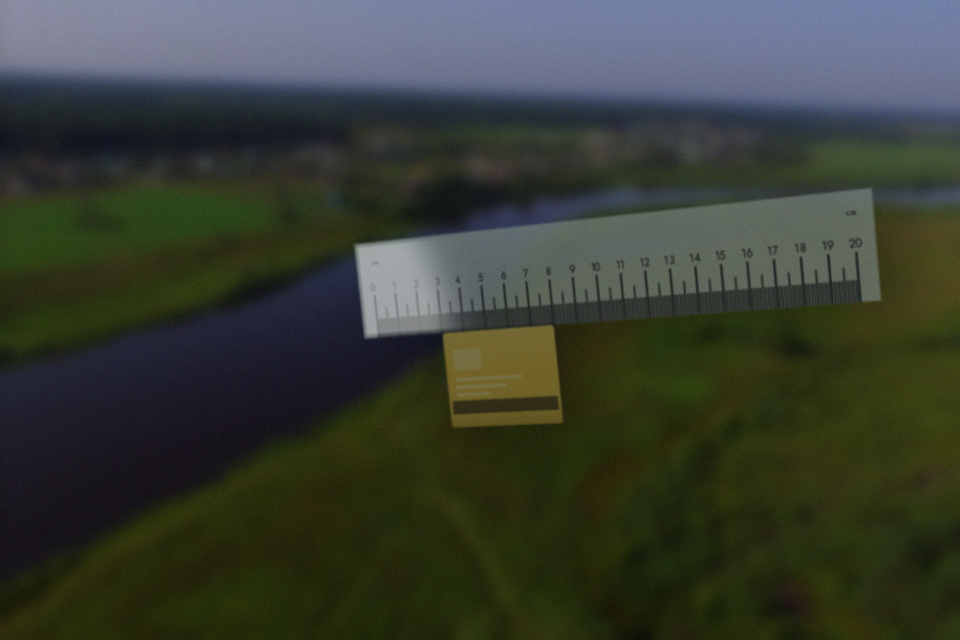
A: 5
